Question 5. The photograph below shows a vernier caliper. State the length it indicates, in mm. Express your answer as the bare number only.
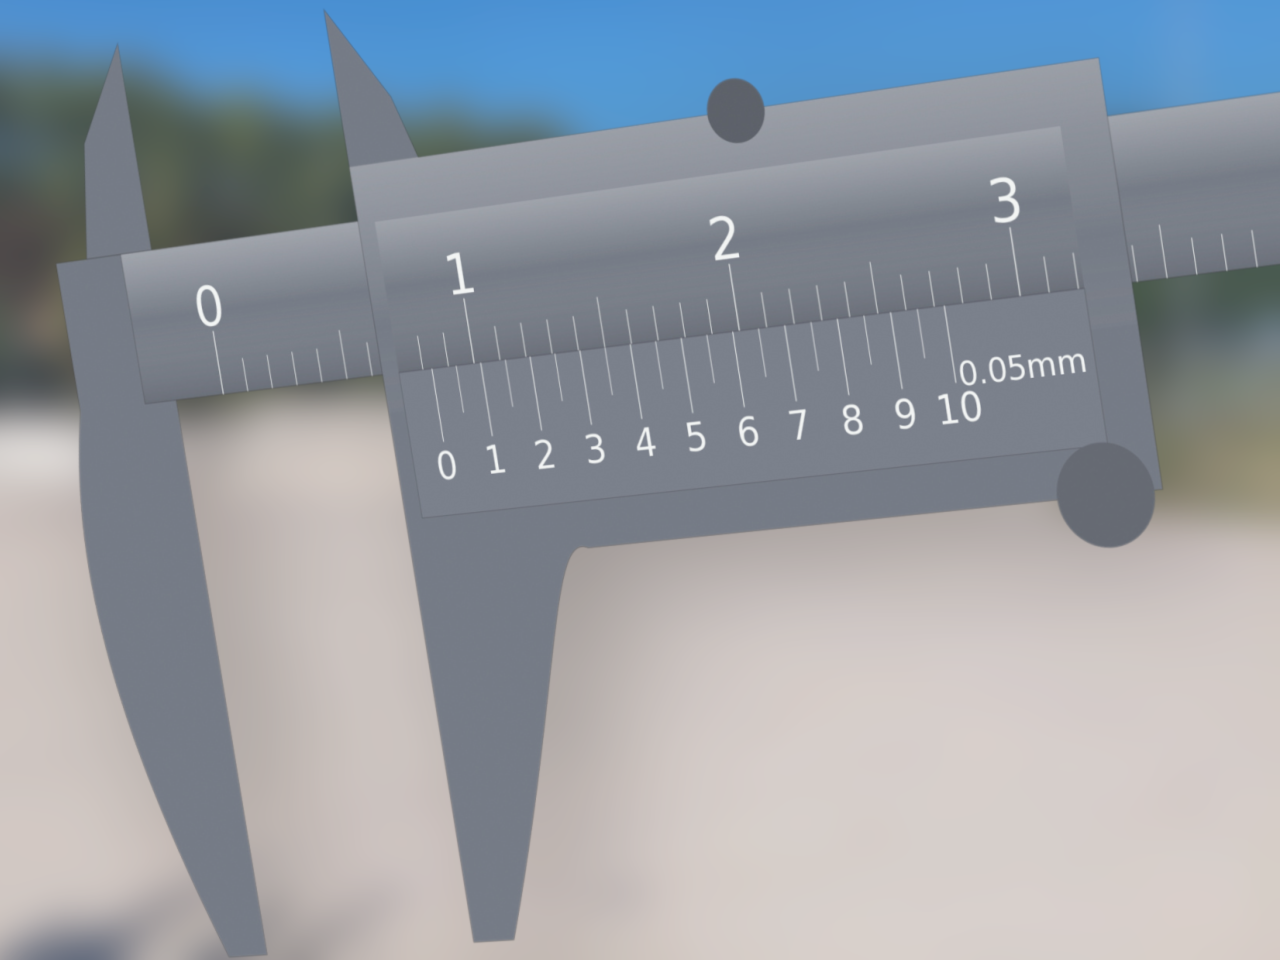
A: 8.35
